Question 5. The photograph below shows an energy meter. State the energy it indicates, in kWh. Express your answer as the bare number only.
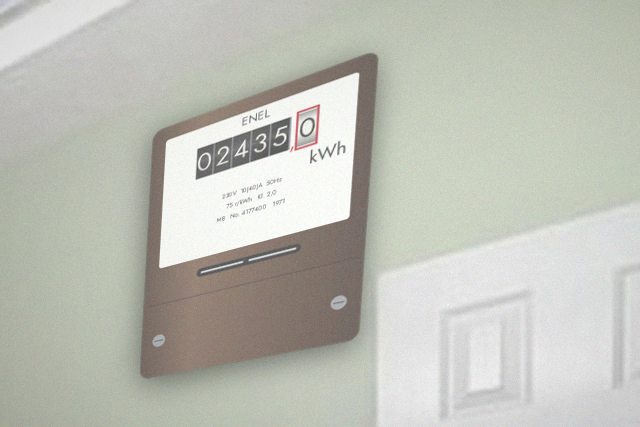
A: 2435.0
